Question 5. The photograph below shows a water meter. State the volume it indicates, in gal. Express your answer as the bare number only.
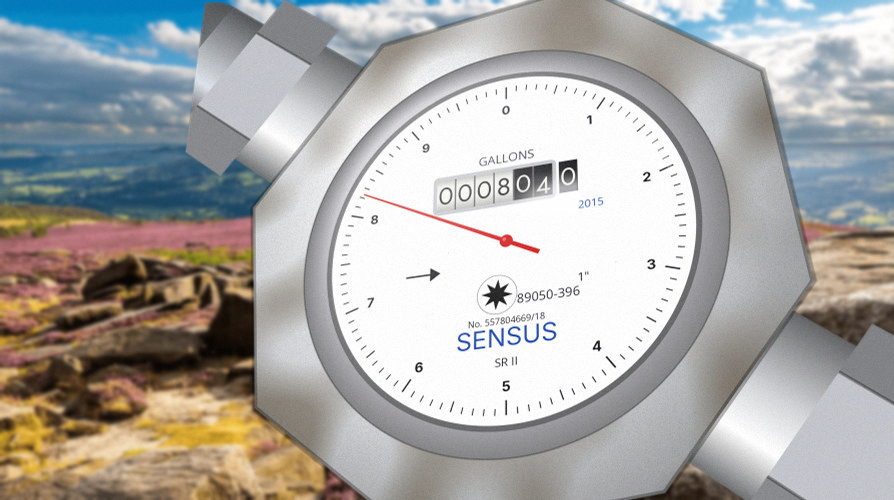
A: 8038.2
